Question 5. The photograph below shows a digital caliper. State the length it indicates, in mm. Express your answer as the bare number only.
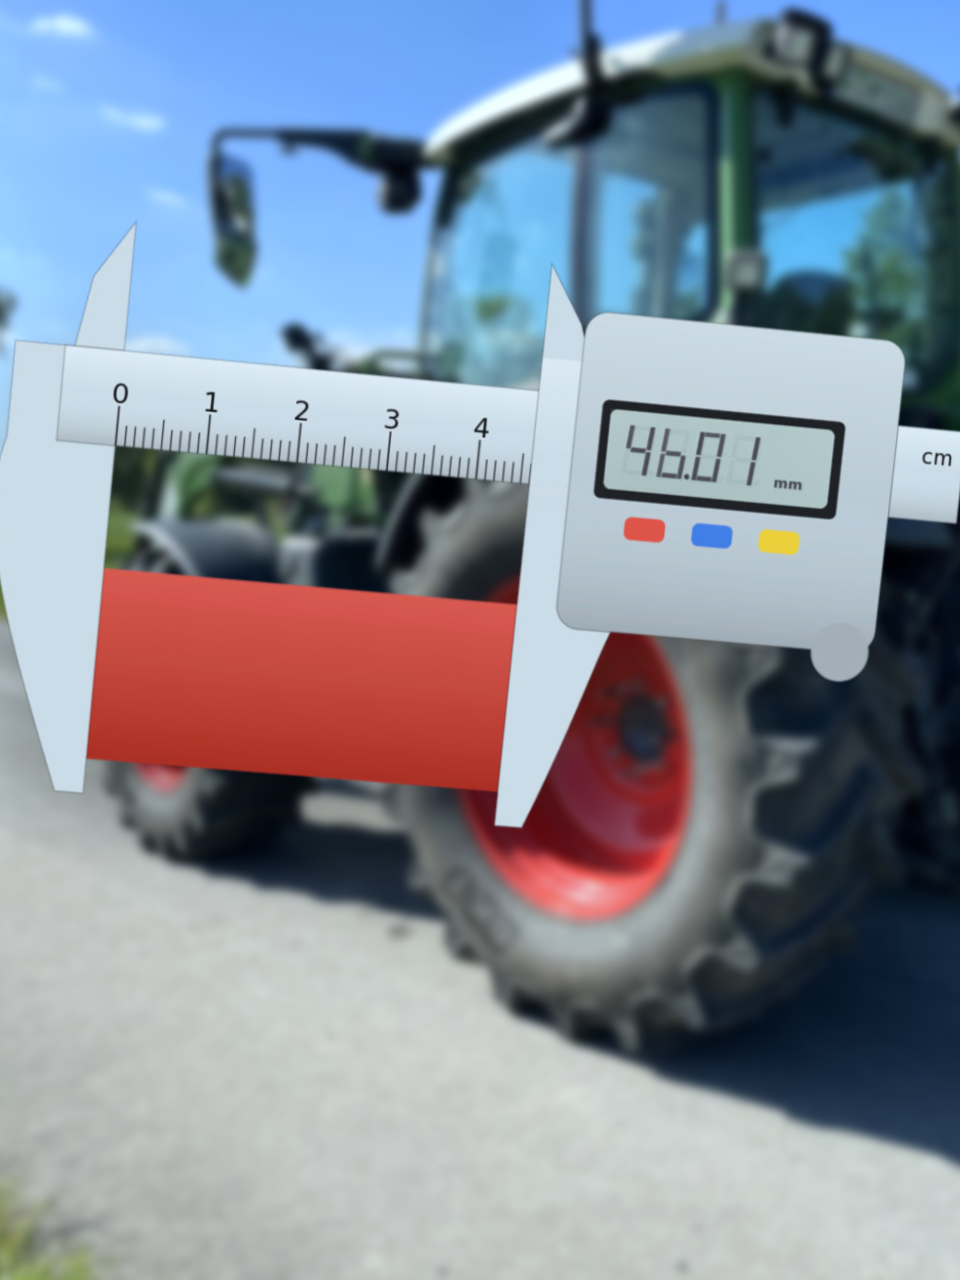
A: 46.01
